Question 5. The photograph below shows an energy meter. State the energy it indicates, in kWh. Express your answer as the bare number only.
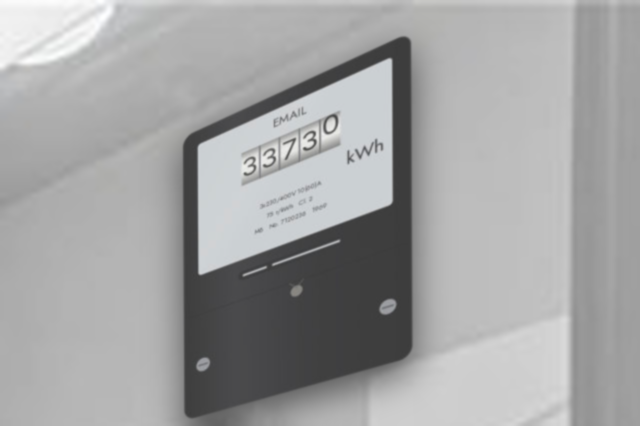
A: 33730
